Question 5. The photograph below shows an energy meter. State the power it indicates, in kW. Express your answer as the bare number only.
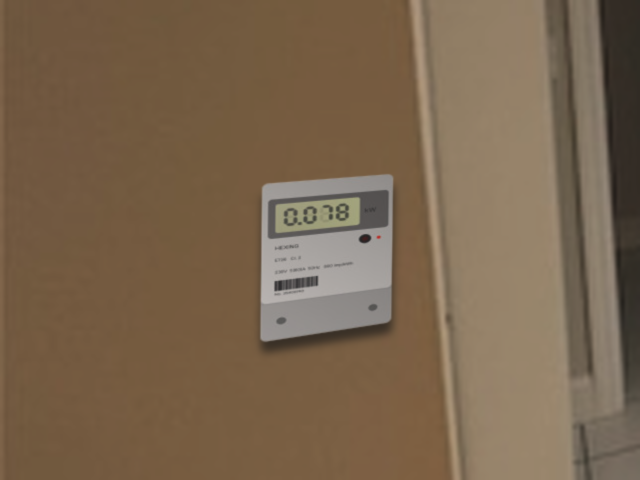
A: 0.078
